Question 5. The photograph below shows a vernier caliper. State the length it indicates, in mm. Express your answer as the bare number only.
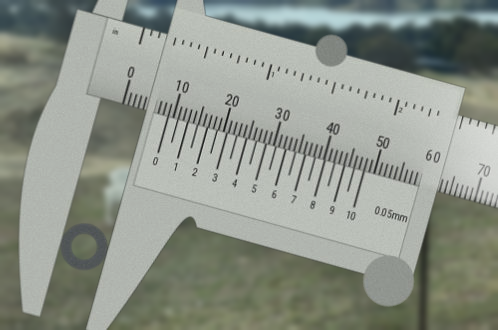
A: 9.0
